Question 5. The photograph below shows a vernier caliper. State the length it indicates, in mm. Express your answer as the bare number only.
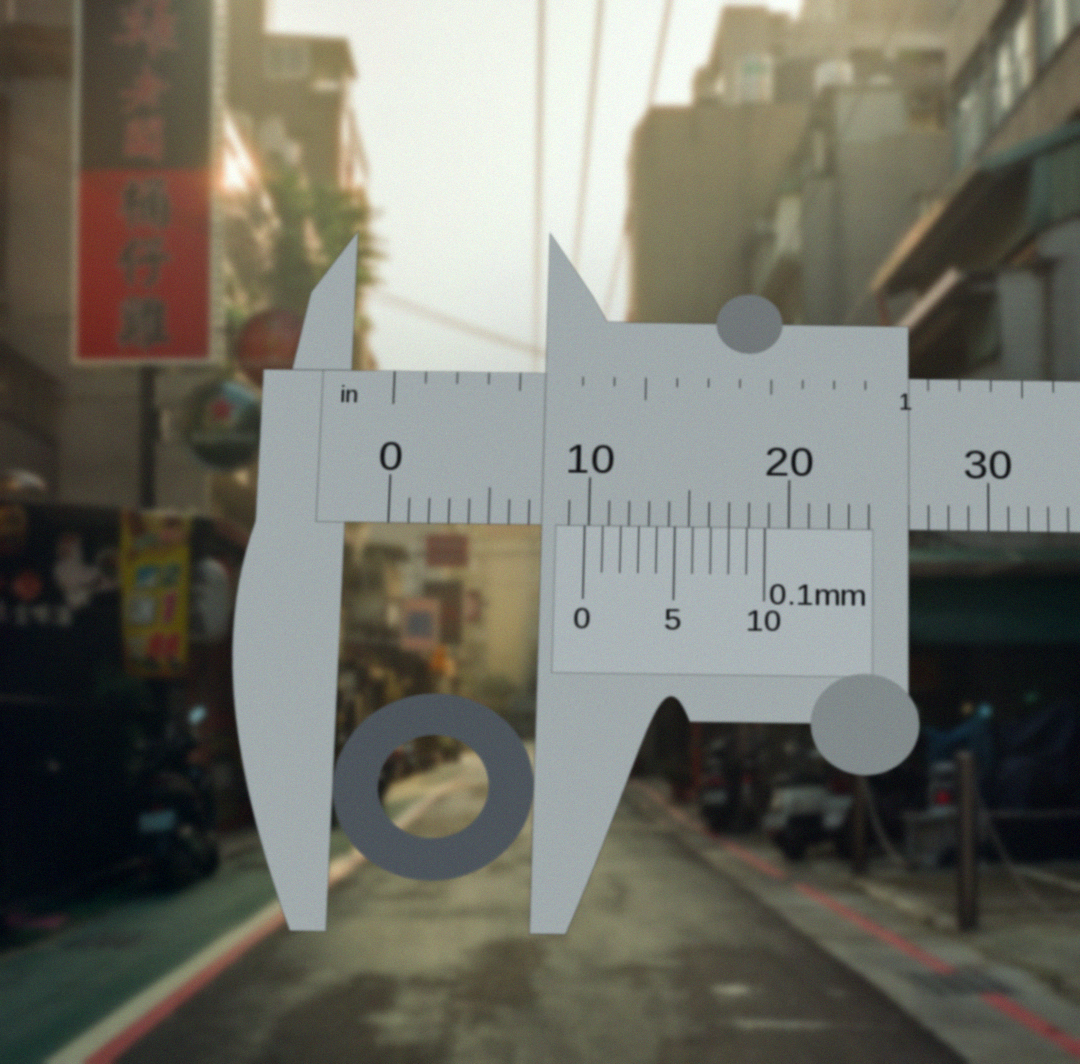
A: 9.8
